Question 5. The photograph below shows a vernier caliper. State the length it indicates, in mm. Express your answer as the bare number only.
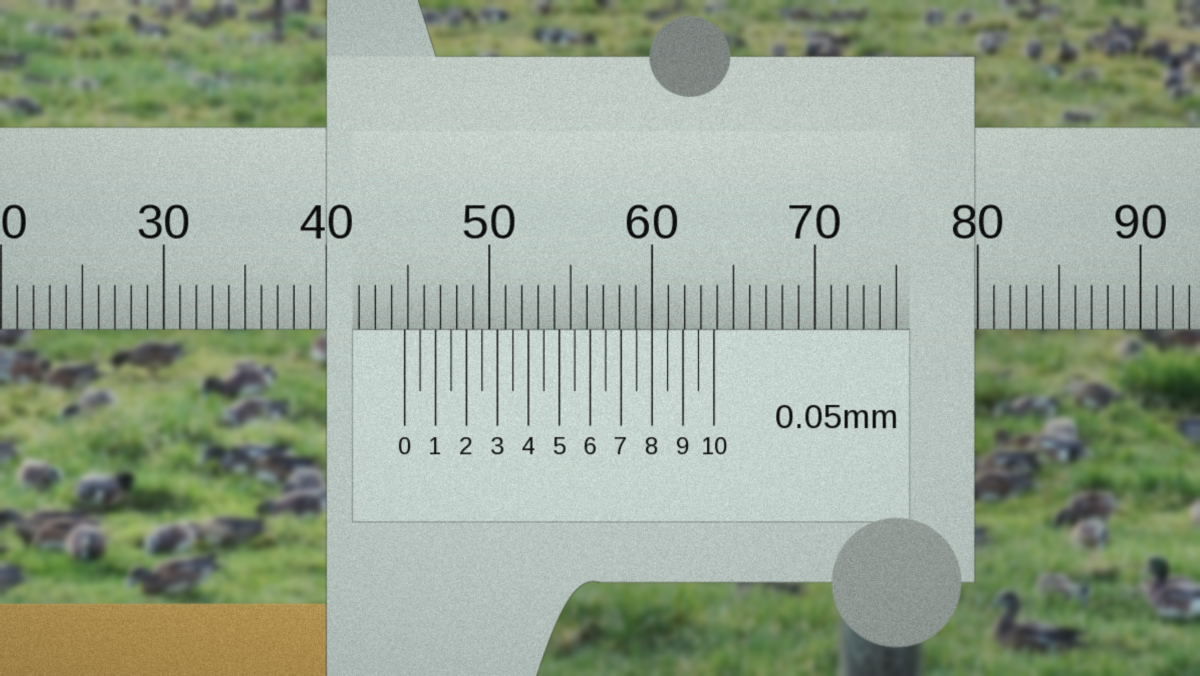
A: 44.8
